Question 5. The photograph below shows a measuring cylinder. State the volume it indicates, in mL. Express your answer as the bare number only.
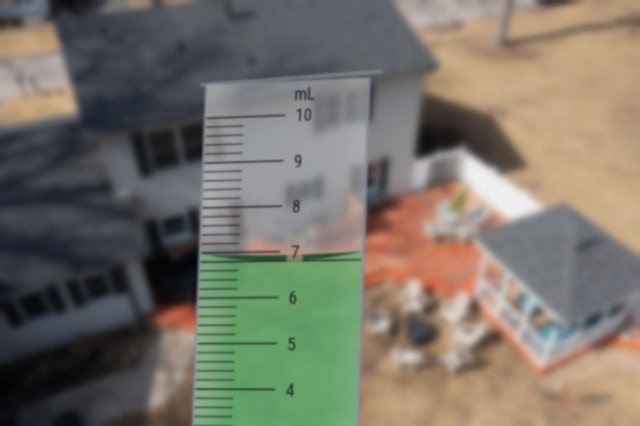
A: 6.8
